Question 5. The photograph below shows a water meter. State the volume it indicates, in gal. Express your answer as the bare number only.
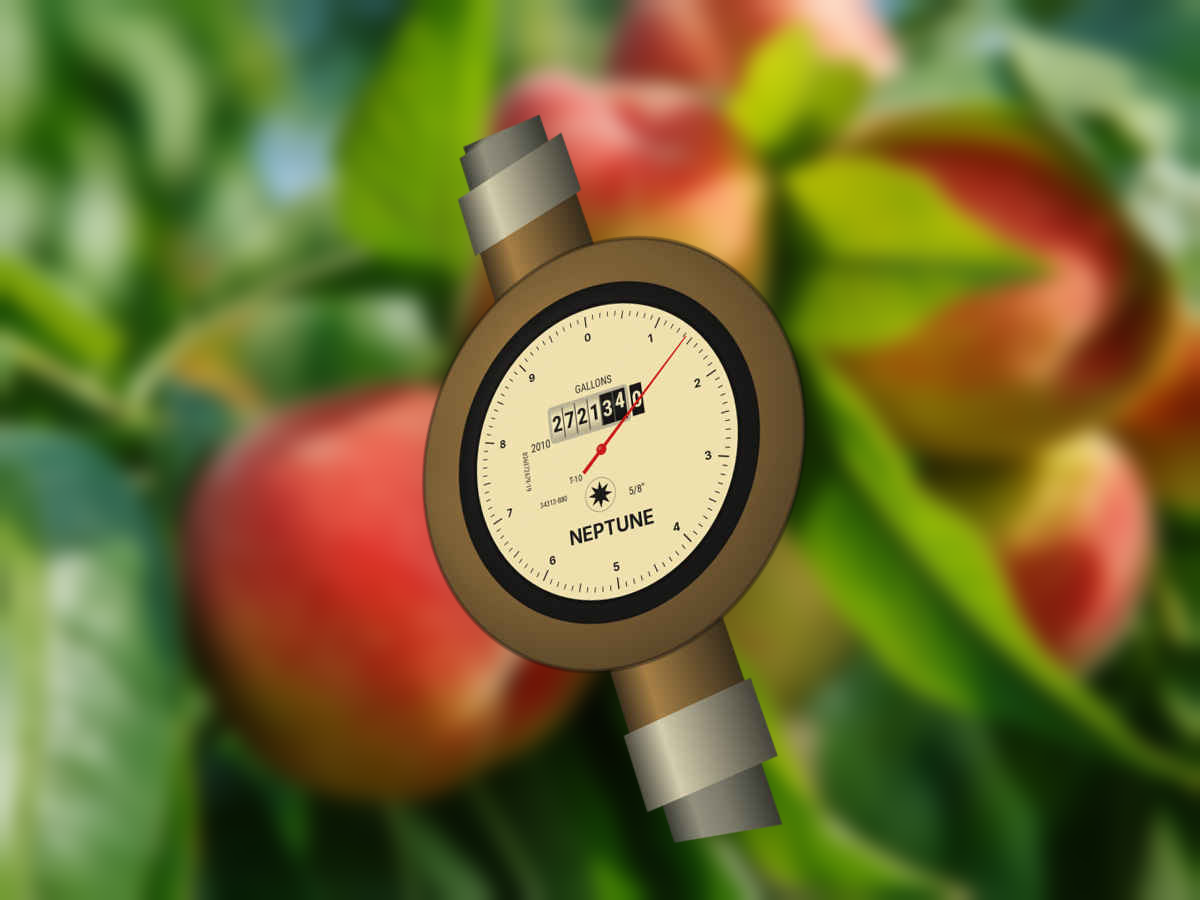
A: 2721341.4
